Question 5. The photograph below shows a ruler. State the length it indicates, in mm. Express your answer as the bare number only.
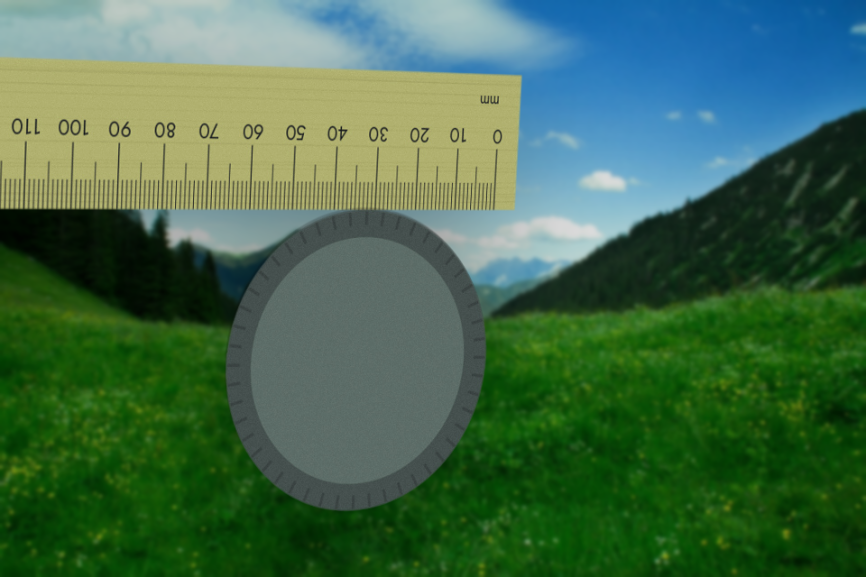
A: 64
